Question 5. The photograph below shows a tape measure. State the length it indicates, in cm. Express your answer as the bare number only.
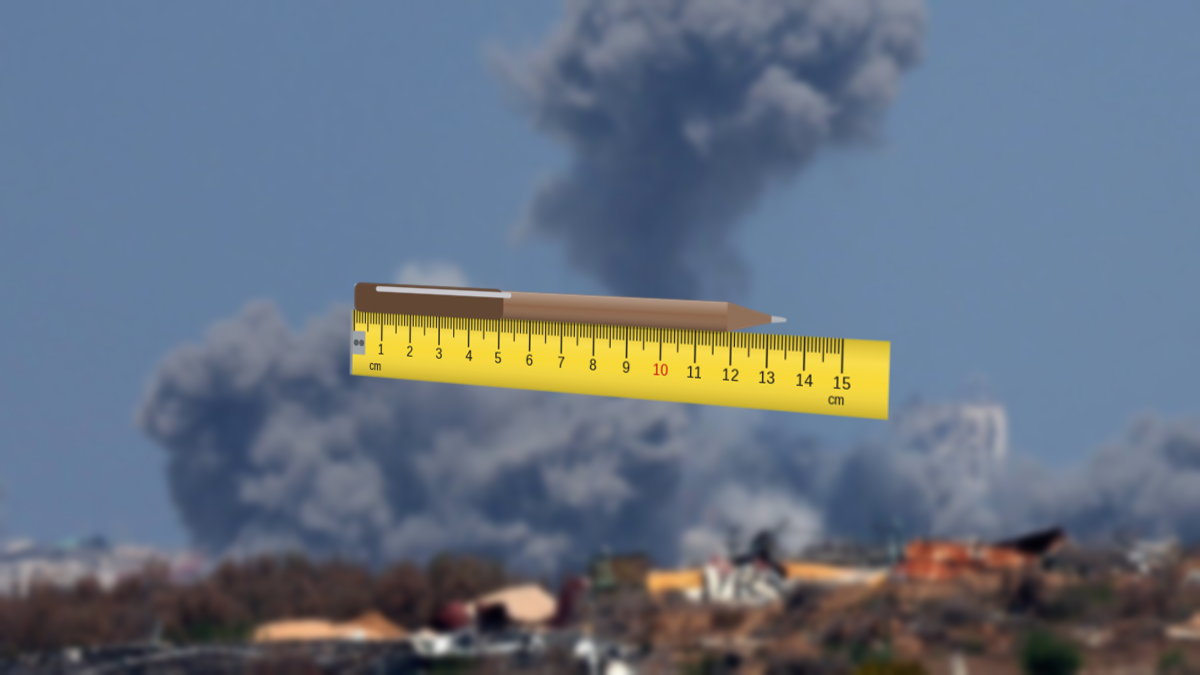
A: 13.5
